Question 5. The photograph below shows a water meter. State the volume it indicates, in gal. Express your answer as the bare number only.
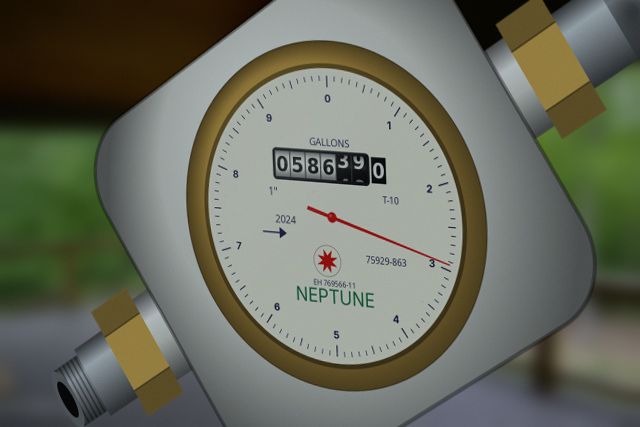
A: 586392.9
